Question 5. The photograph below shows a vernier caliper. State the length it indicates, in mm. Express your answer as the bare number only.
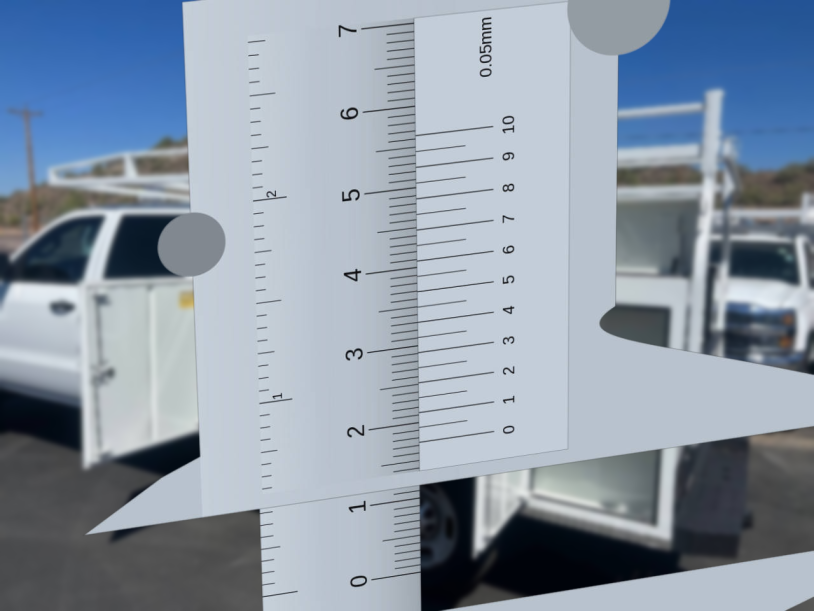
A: 17.4
